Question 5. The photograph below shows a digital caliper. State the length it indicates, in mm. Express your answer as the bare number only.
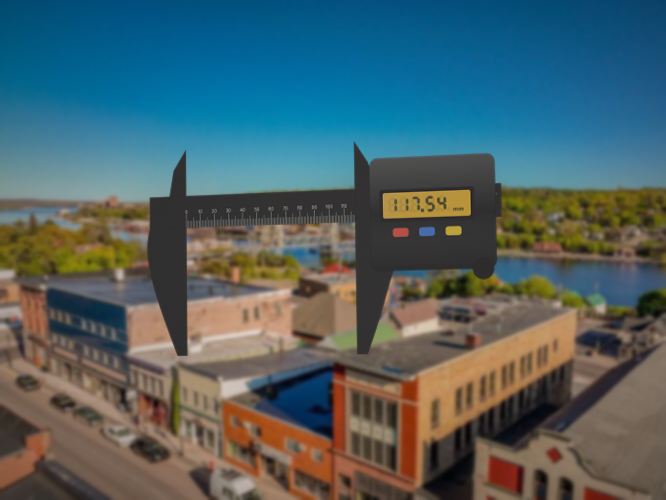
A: 117.54
